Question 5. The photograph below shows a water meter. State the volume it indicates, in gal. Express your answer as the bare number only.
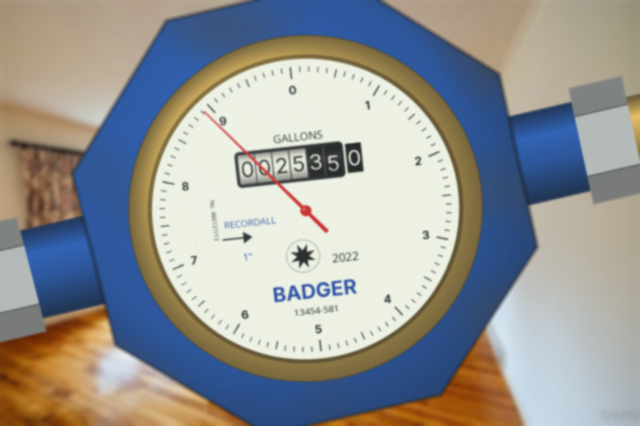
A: 25348.9
